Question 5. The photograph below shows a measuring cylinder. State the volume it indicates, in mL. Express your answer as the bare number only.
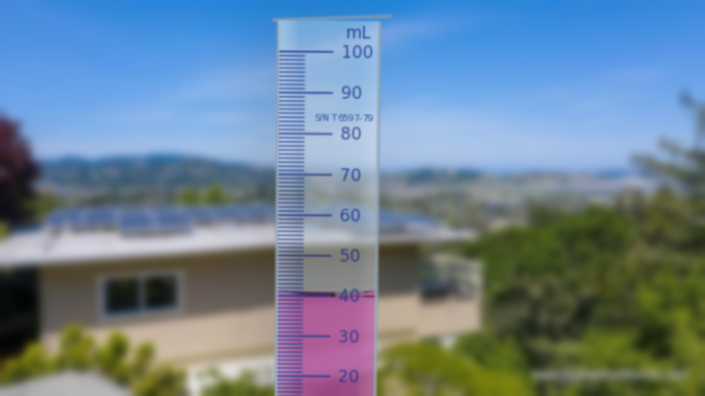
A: 40
